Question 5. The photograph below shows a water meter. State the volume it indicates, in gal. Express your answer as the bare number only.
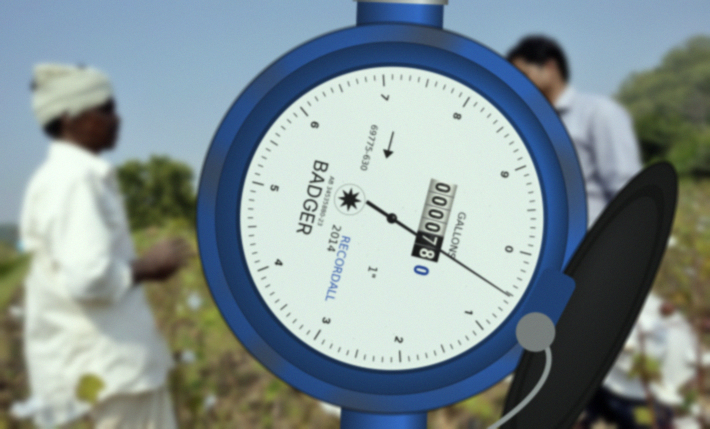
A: 780.5
